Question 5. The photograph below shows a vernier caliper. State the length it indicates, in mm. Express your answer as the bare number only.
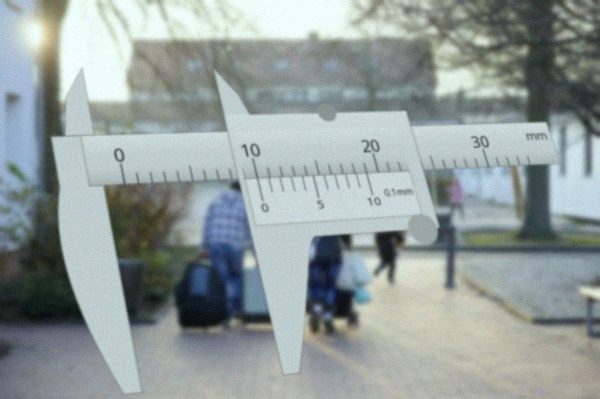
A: 10.0
